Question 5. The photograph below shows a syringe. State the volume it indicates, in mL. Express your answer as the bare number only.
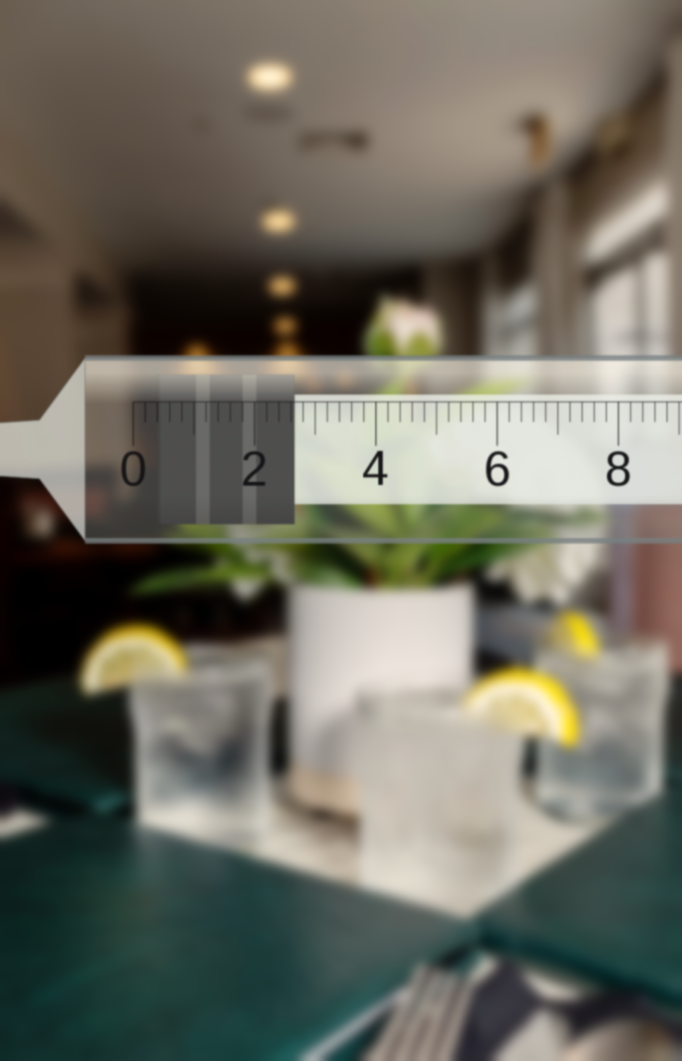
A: 0.4
